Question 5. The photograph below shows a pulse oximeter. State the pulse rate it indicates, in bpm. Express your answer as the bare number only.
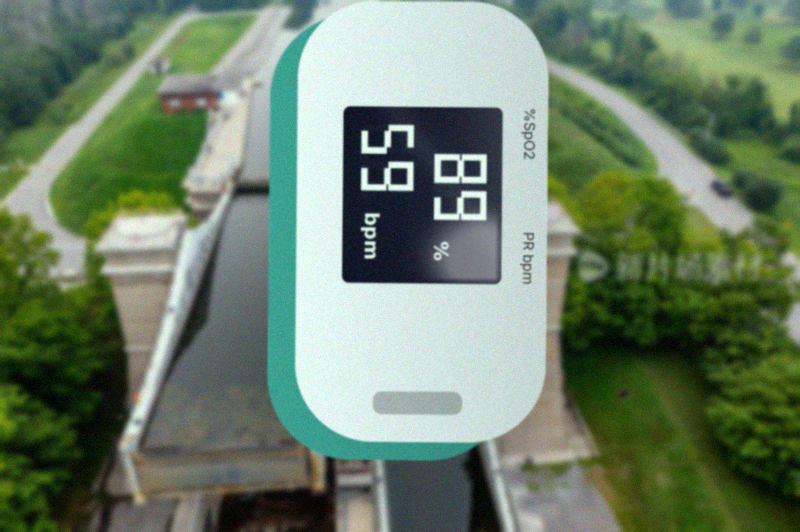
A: 59
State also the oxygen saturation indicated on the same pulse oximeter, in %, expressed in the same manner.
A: 89
